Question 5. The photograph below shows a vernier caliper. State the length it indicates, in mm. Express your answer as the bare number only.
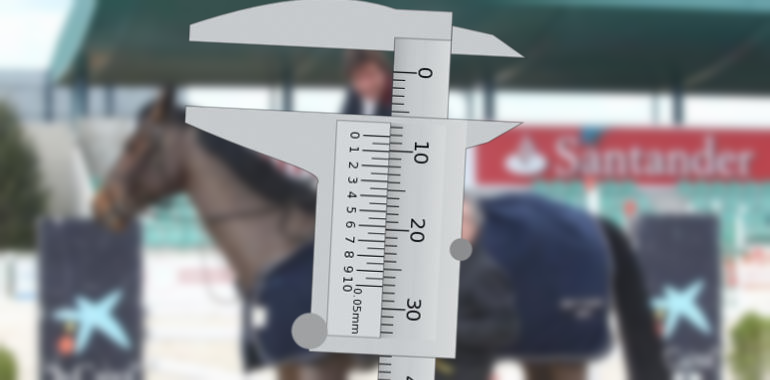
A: 8.2
